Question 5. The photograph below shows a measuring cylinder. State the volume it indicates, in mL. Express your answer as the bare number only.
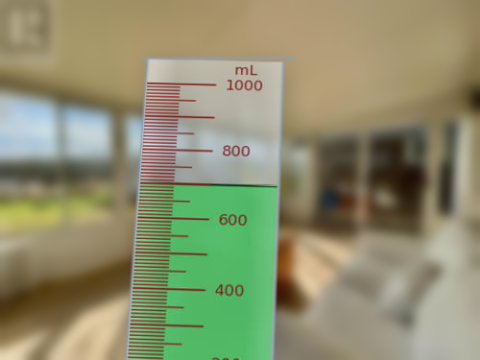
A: 700
